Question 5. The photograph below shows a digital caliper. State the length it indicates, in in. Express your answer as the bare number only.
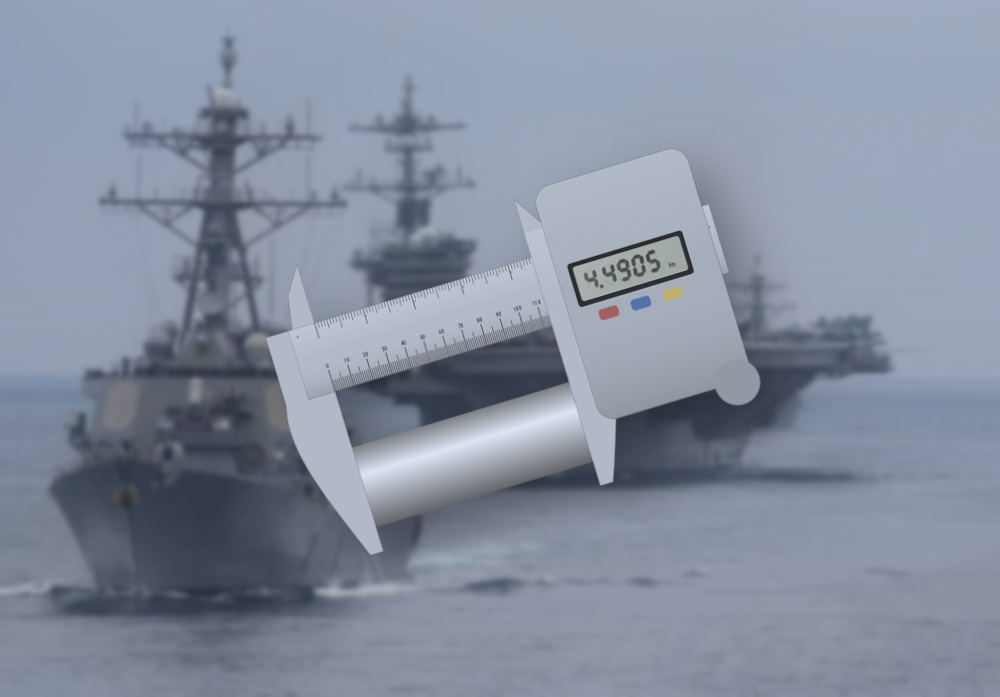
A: 4.4905
